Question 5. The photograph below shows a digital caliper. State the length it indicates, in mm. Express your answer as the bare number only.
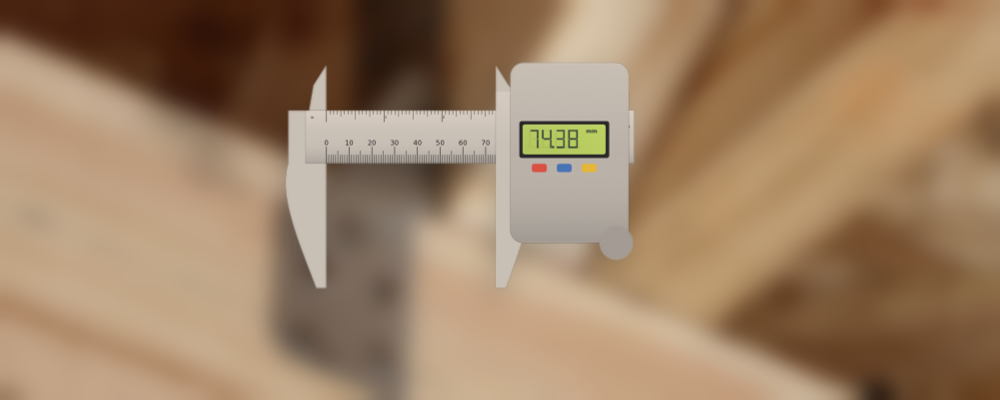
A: 74.38
